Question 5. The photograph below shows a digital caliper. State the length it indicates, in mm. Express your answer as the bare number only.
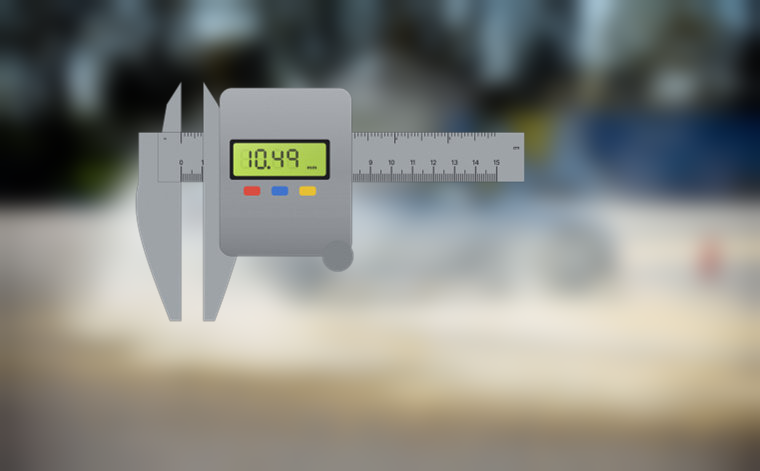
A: 10.49
